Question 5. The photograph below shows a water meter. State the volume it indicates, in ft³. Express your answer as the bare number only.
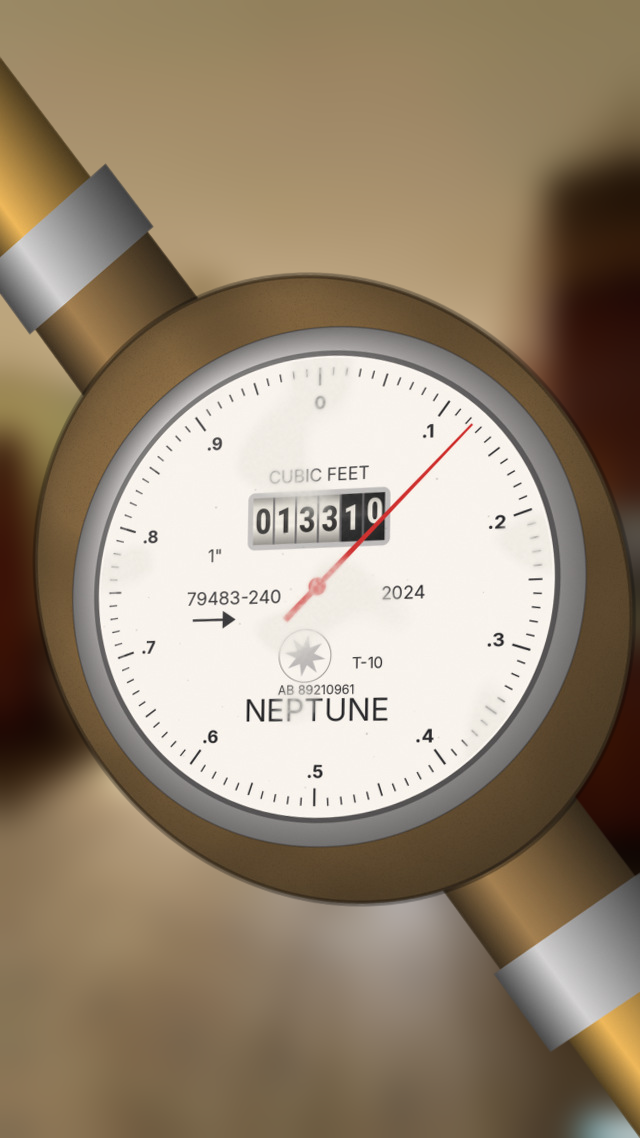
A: 13310.12
